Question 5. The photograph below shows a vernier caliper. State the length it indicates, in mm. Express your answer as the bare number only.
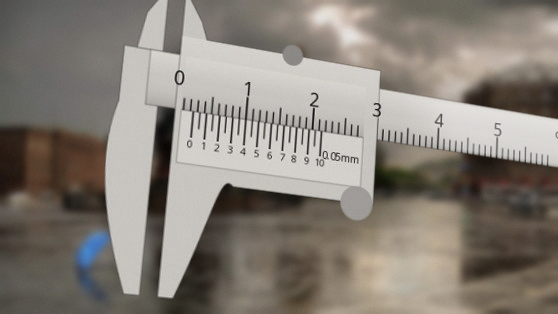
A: 2.4
